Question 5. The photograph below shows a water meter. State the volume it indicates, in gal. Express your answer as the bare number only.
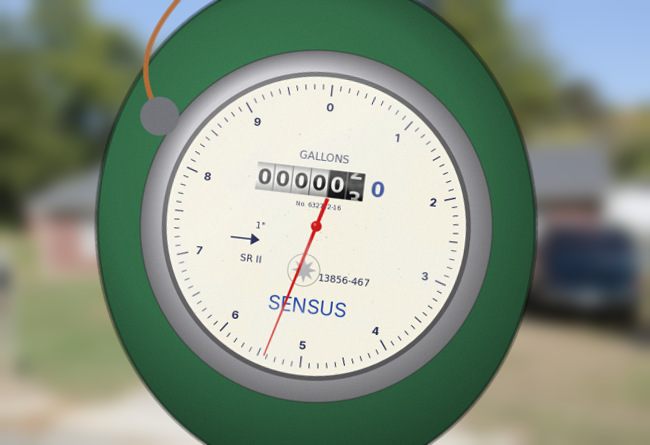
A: 25.4
